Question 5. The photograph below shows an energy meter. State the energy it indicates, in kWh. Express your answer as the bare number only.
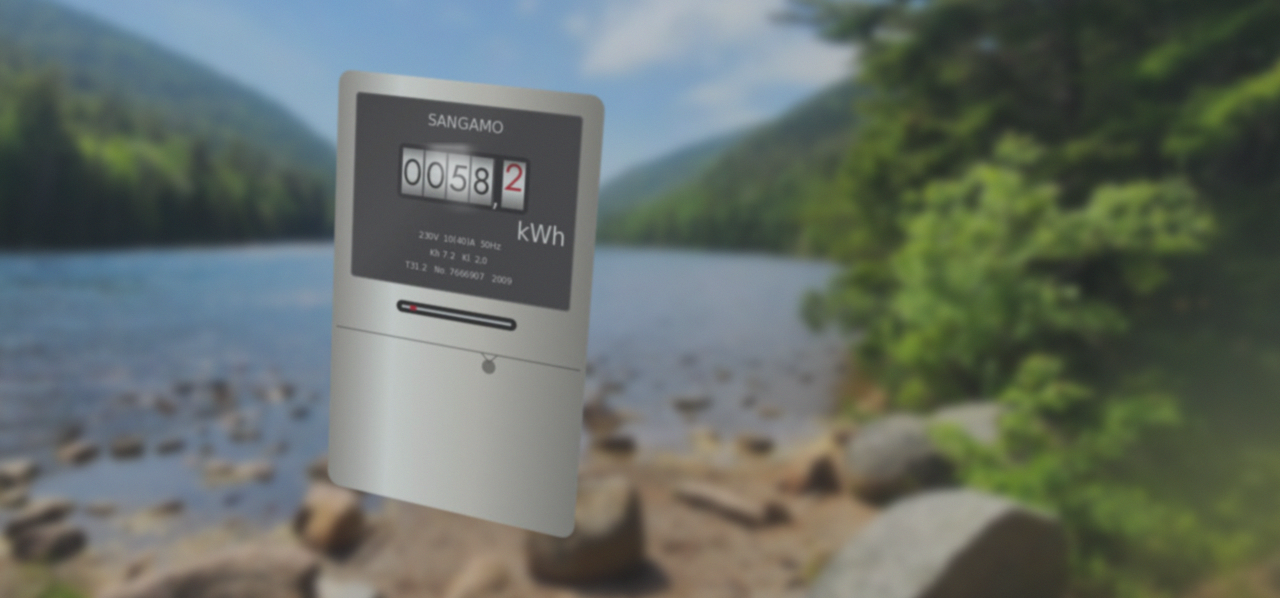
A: 58.2
